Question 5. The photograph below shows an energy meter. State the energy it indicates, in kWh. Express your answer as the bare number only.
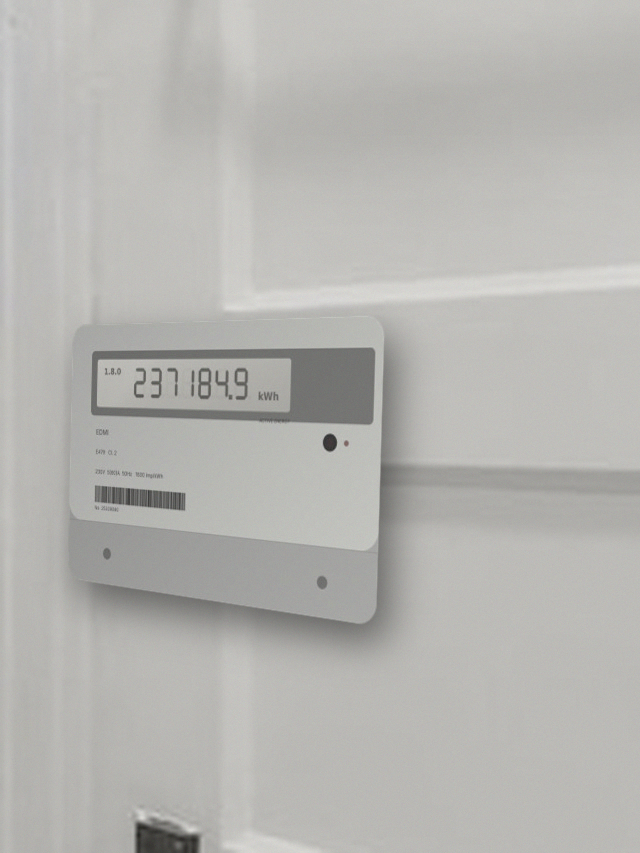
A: 237184.9
